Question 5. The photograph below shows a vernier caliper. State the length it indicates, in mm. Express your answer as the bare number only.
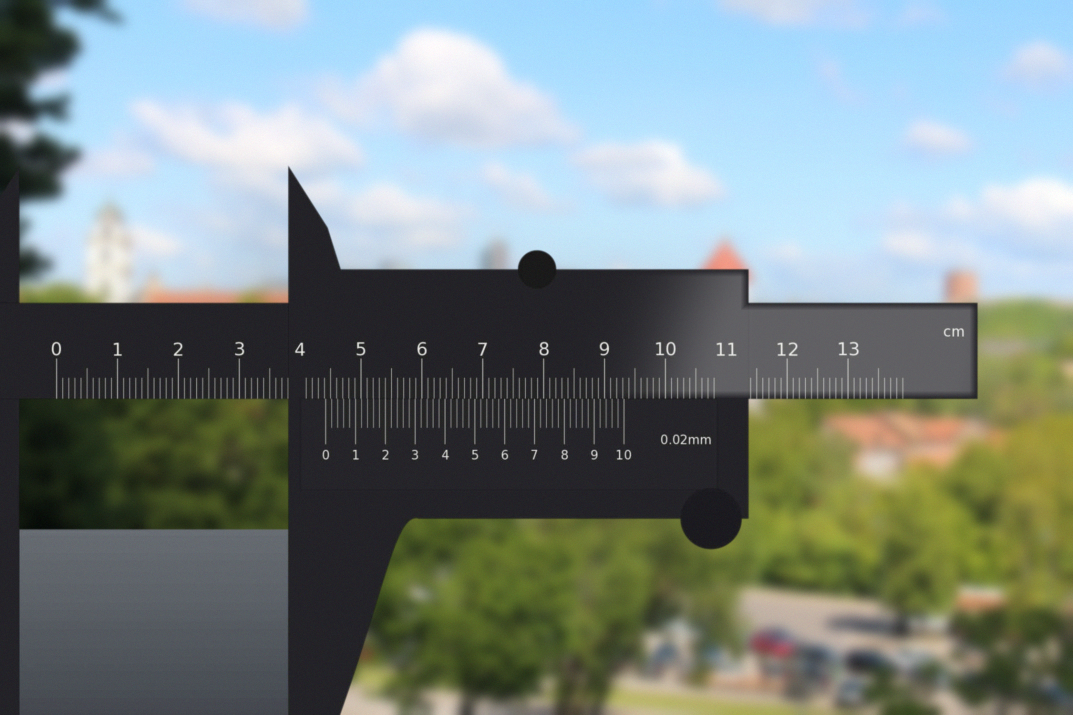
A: 44.2
